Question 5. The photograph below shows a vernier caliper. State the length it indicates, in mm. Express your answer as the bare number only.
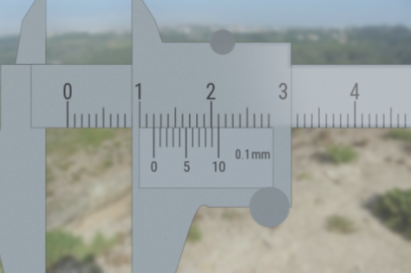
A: 12.0
